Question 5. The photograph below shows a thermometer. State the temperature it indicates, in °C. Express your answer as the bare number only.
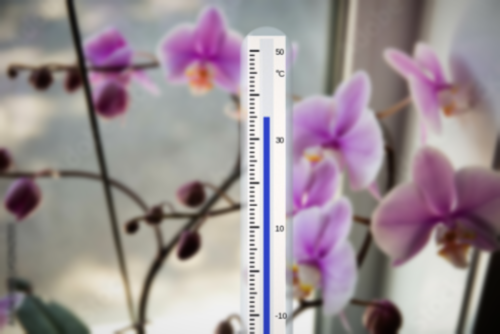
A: 35
